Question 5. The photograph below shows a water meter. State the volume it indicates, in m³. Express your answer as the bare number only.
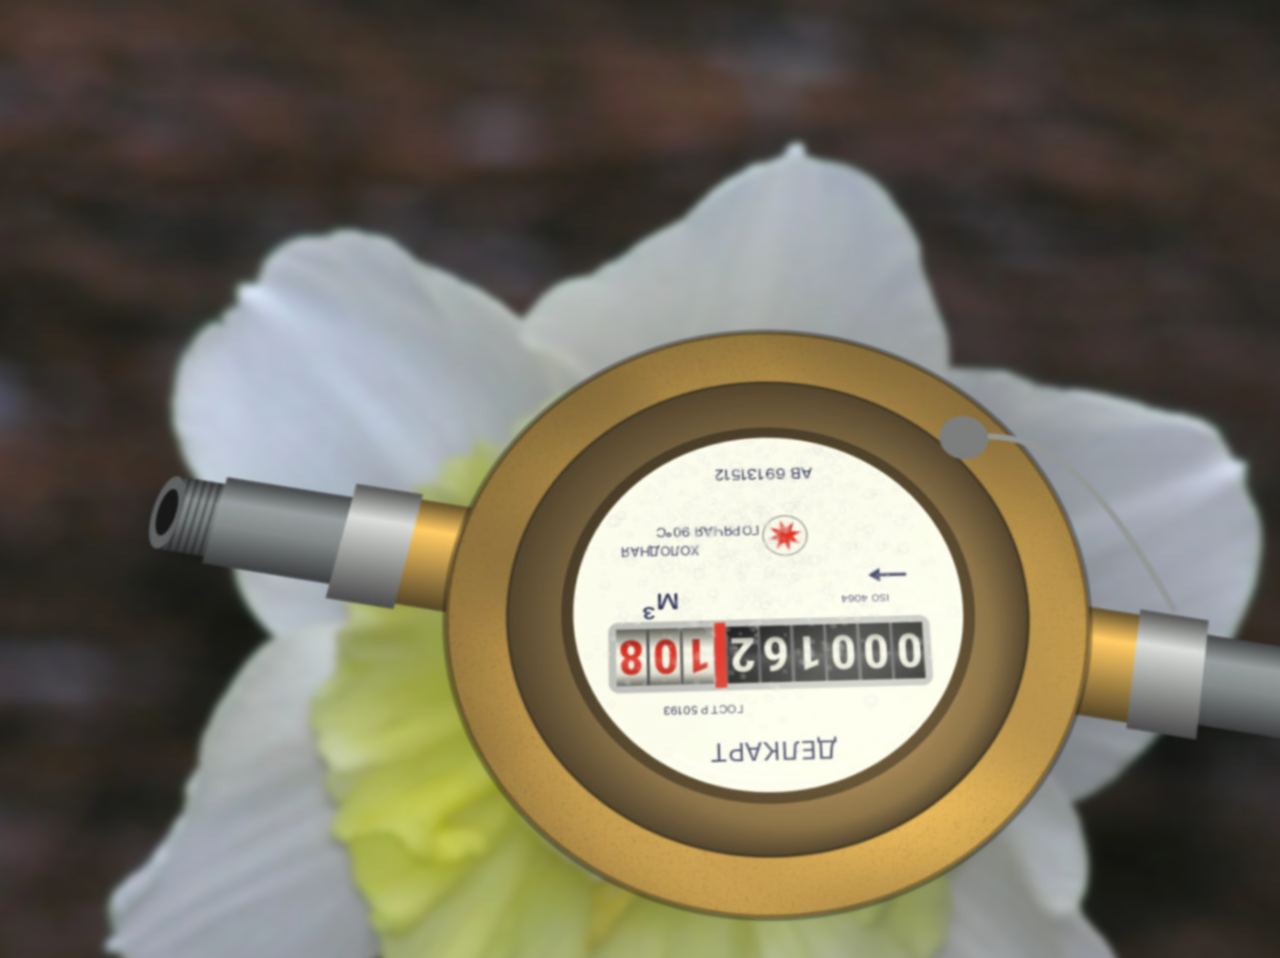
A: 162.108
